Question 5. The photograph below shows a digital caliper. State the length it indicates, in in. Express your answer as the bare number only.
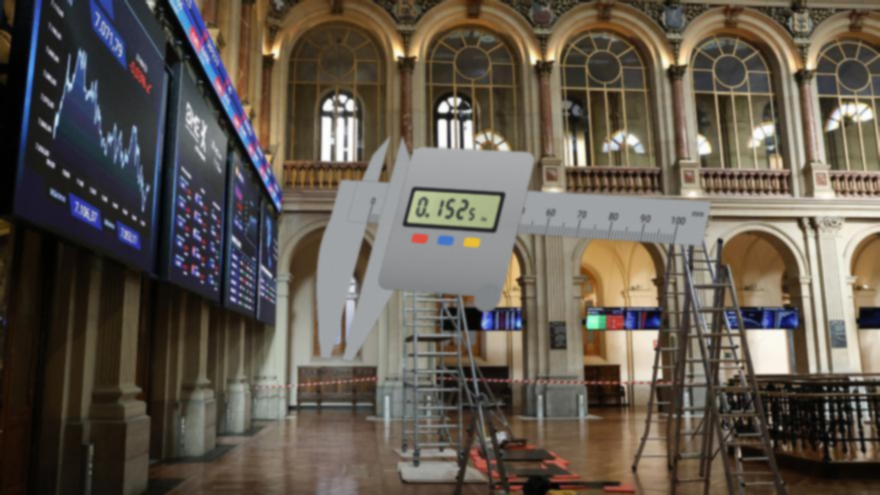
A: 0.1525
